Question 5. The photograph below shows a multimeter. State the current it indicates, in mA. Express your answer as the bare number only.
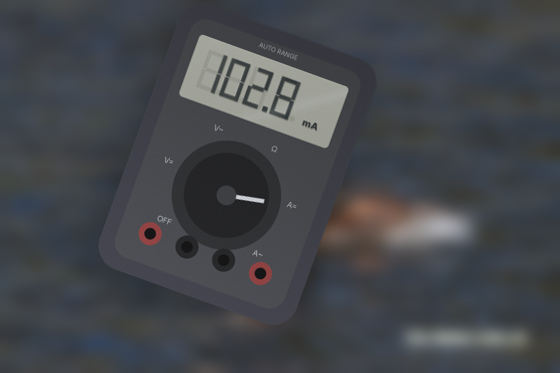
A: 102.8
